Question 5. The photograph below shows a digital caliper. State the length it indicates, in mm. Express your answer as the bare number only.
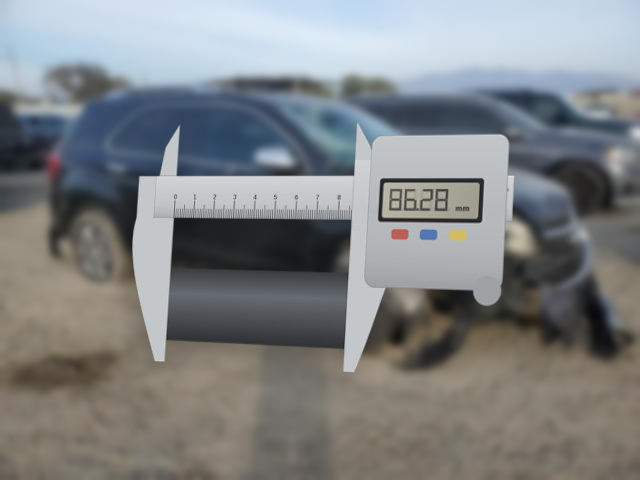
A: 86.28
